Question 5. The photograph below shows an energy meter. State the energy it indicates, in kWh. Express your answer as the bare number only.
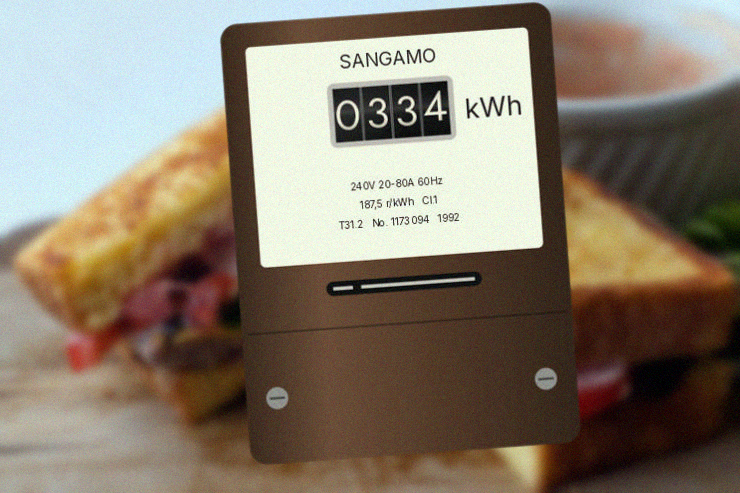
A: 334
